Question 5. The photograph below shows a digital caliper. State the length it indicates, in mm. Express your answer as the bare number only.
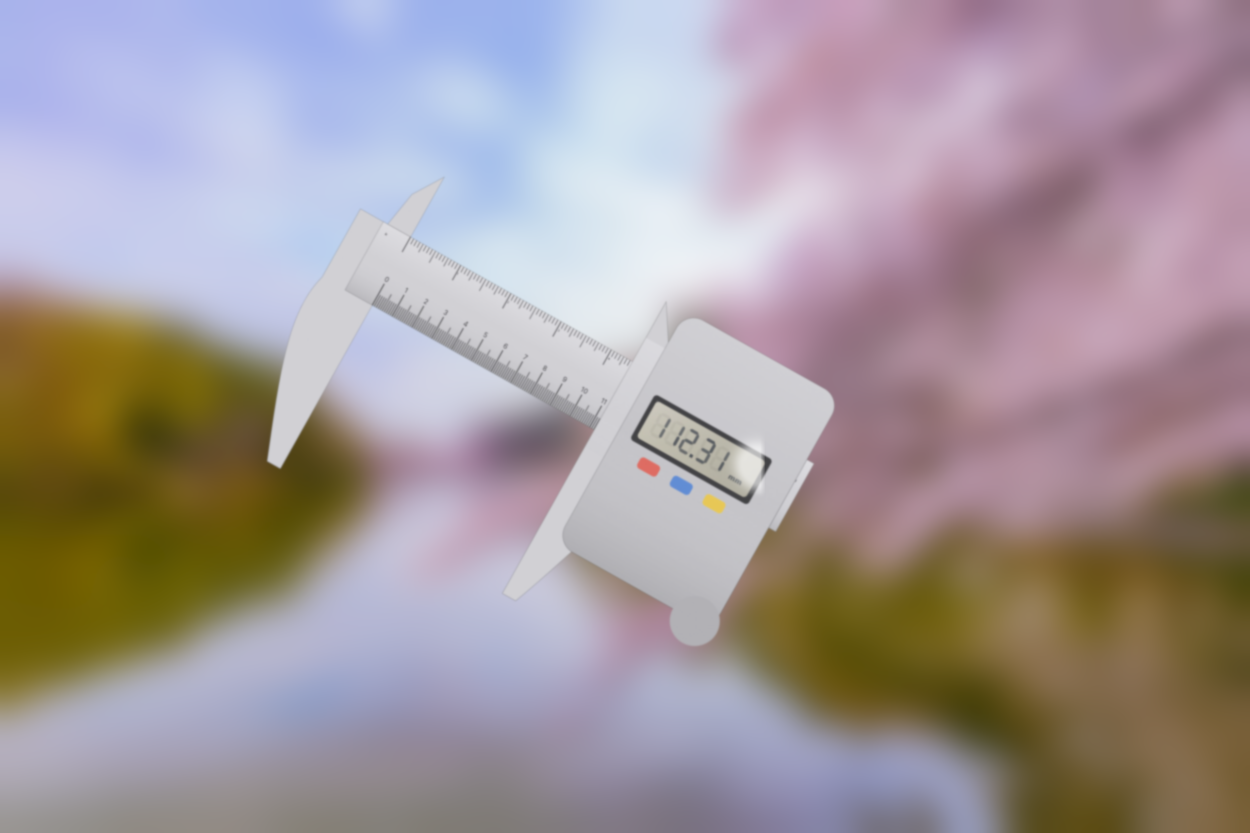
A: 112.31
